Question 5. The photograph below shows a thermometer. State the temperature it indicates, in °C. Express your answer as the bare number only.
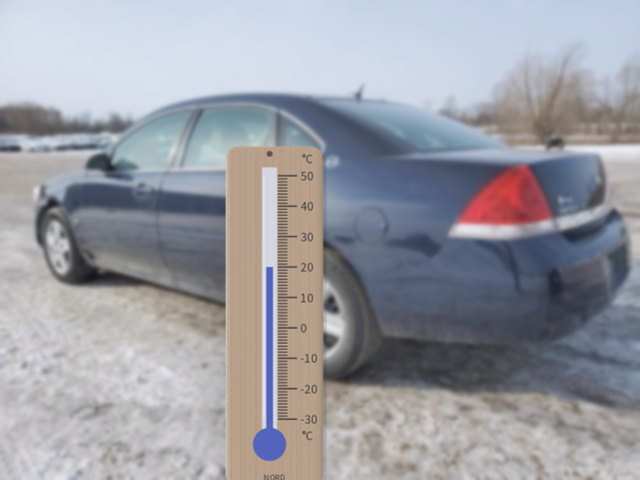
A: 20
